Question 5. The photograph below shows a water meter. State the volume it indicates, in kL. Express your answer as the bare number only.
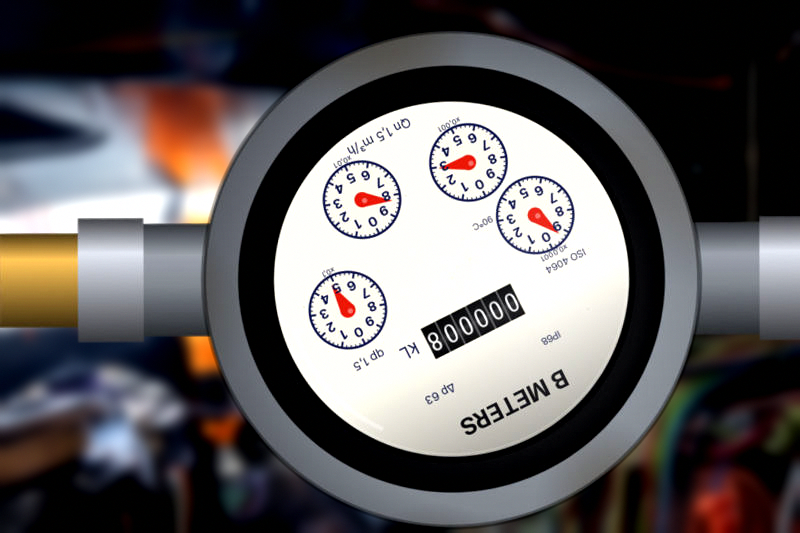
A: 8.4829
